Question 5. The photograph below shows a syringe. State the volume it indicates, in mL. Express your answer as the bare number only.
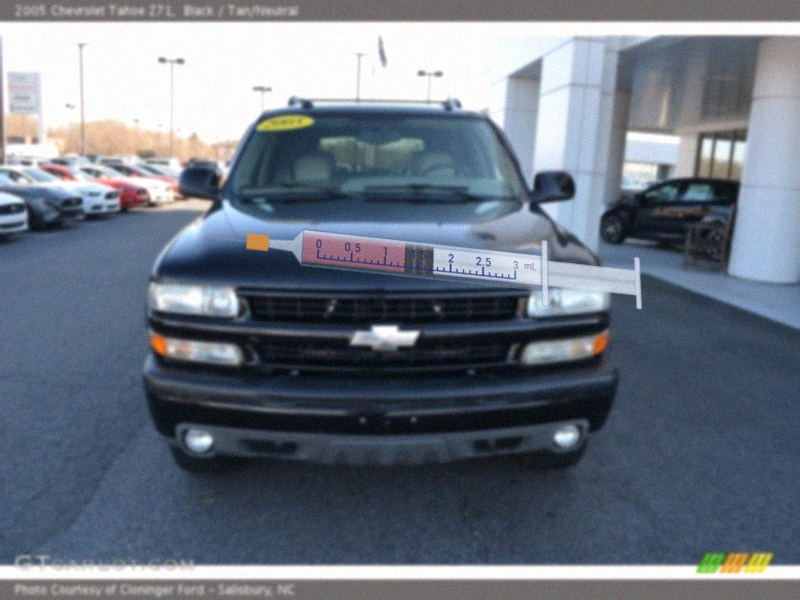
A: 1.3
